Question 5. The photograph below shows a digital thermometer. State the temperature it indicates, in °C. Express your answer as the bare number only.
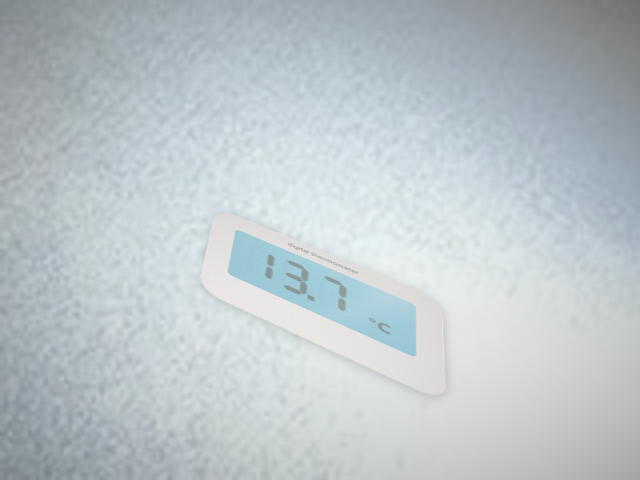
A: 13.7
